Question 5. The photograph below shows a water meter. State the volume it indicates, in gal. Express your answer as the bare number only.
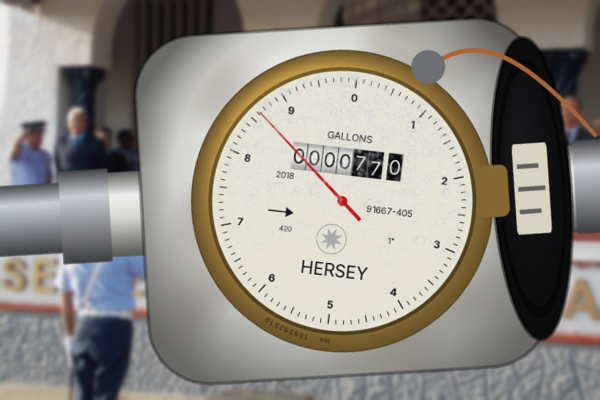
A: 768.6
